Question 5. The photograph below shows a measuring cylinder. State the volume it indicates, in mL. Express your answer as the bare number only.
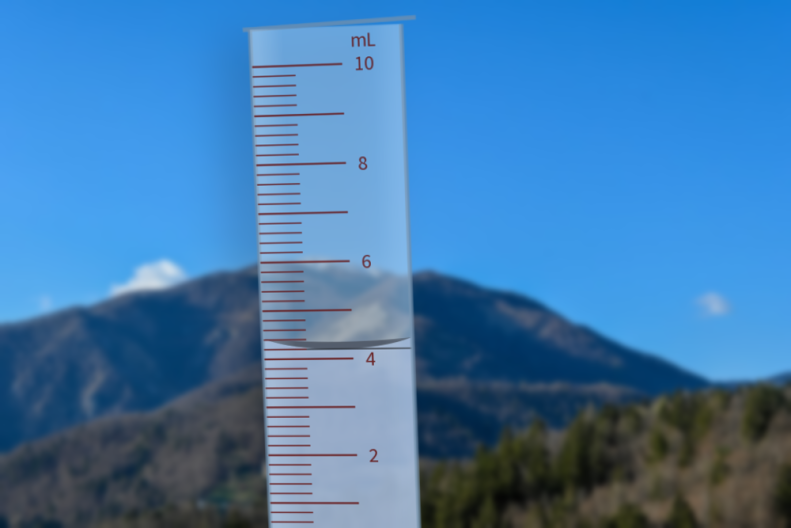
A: 4.2
